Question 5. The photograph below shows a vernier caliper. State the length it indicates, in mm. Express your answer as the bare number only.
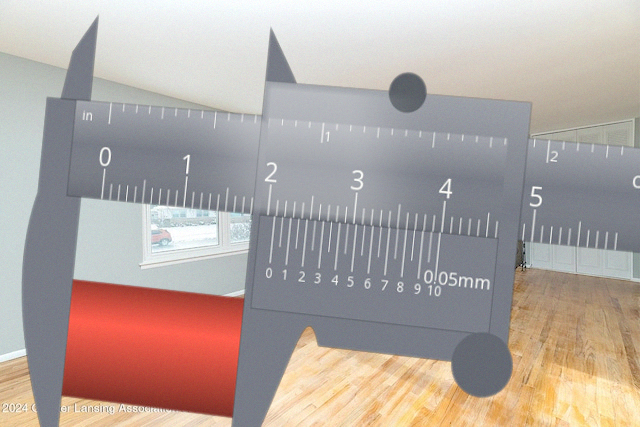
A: 20.8
